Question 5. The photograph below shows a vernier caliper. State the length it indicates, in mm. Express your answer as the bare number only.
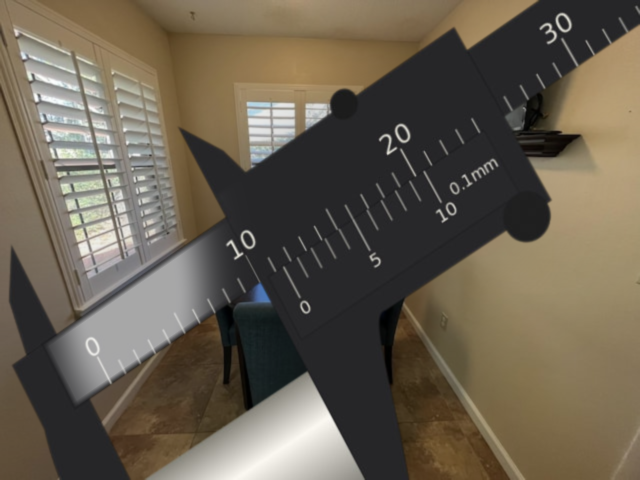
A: 11.5
